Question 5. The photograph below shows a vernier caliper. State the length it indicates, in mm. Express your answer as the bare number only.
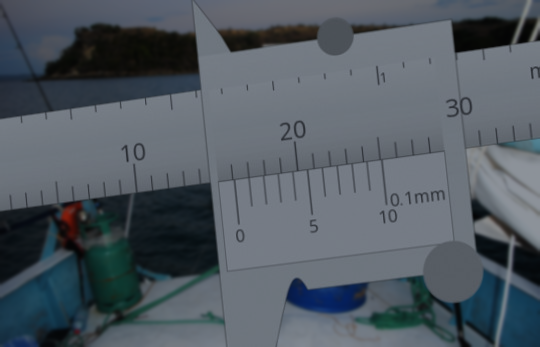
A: 16.1
